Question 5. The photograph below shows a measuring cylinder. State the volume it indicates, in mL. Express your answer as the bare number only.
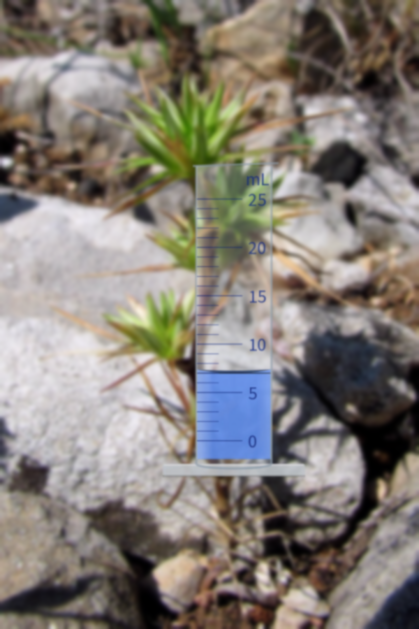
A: 7
